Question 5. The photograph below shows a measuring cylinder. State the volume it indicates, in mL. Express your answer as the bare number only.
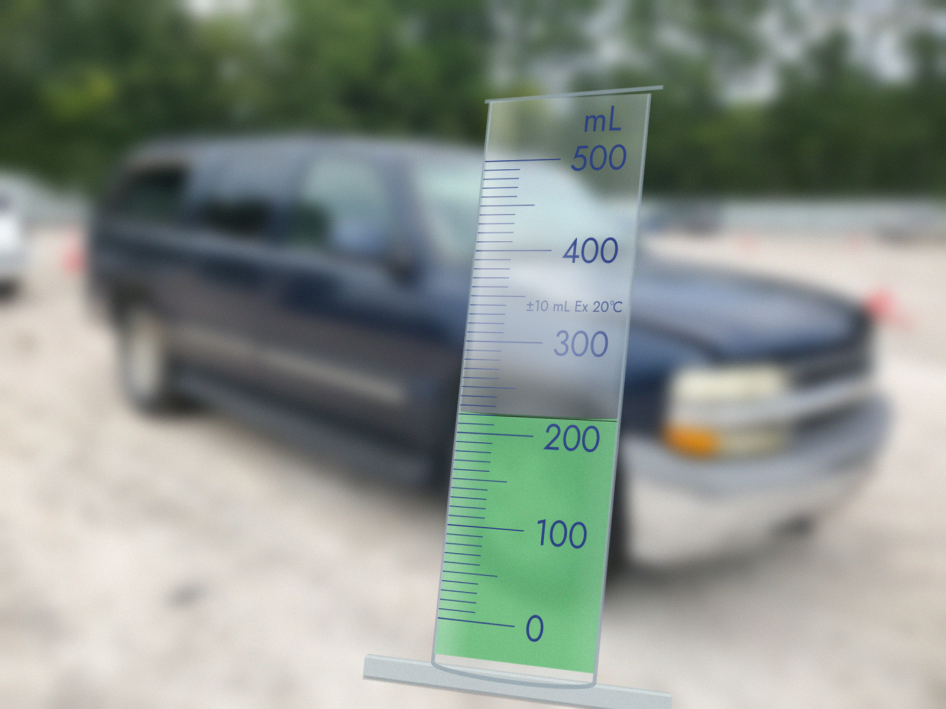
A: 220
